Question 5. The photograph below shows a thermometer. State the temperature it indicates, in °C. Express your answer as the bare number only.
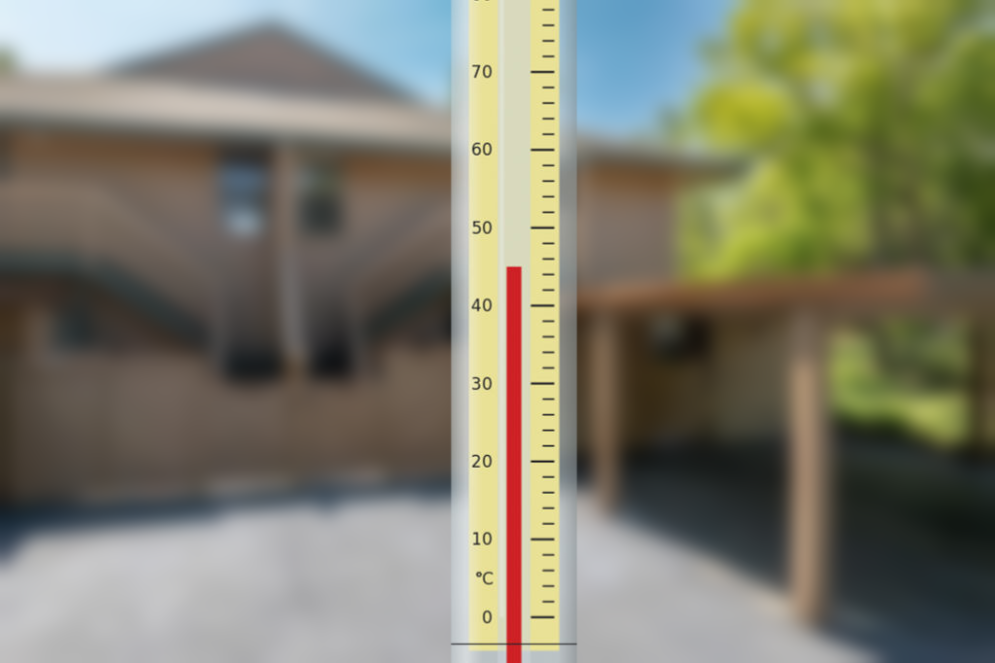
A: 45
